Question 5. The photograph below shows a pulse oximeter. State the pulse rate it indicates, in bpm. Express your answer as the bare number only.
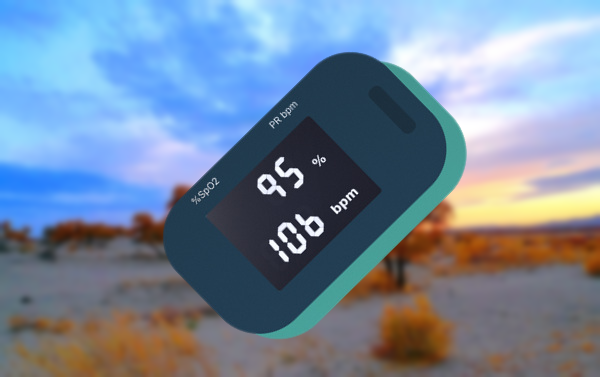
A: 106
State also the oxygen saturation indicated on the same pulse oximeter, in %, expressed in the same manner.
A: 95
